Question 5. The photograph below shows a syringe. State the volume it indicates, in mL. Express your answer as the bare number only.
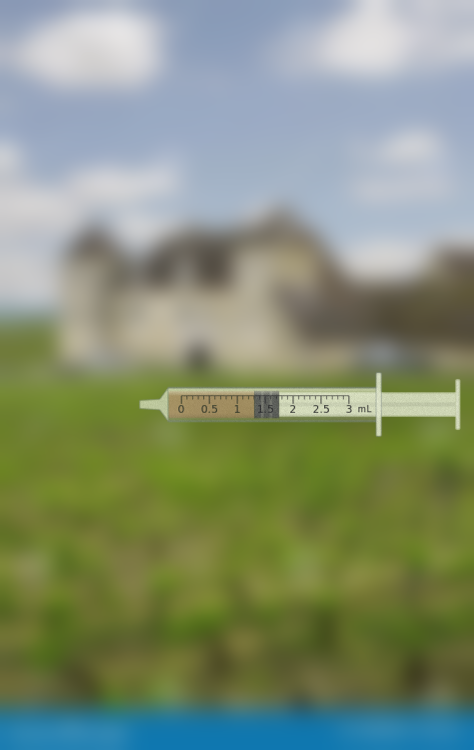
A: 1.3
